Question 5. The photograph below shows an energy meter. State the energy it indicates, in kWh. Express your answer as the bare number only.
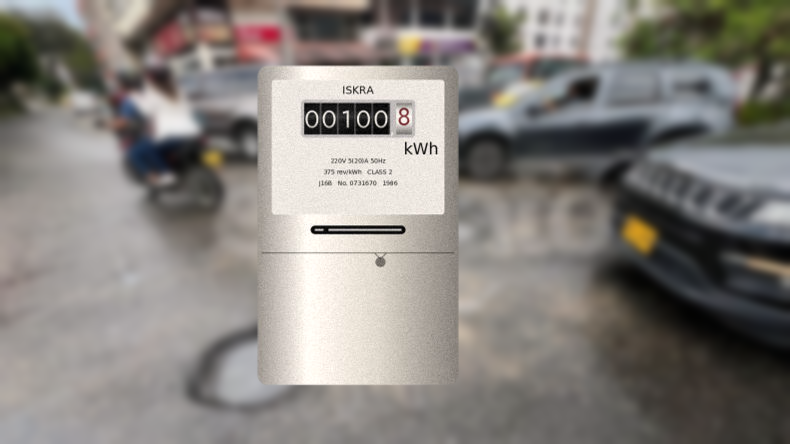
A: 100.8
